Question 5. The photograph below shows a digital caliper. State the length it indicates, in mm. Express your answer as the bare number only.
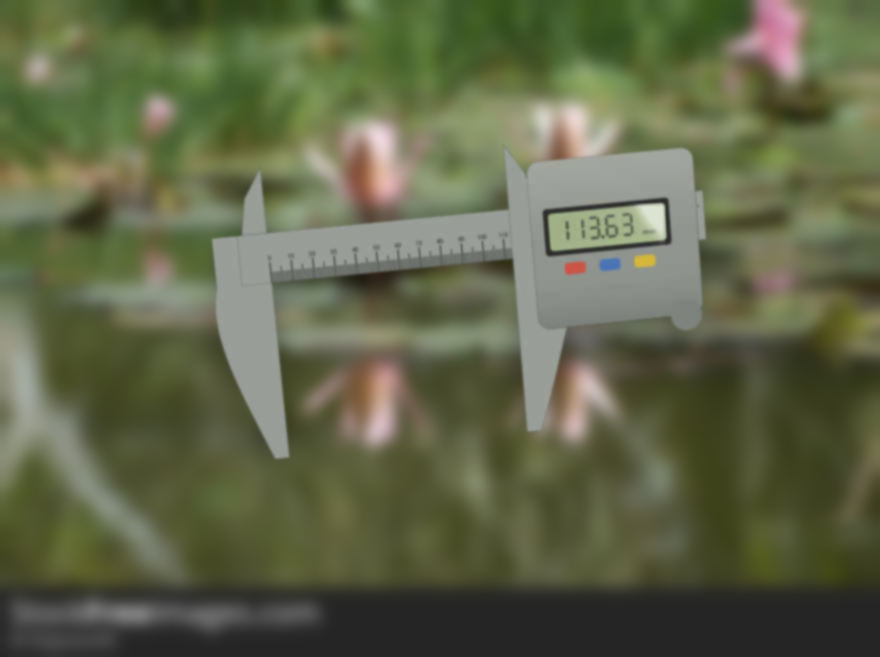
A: 113.63
